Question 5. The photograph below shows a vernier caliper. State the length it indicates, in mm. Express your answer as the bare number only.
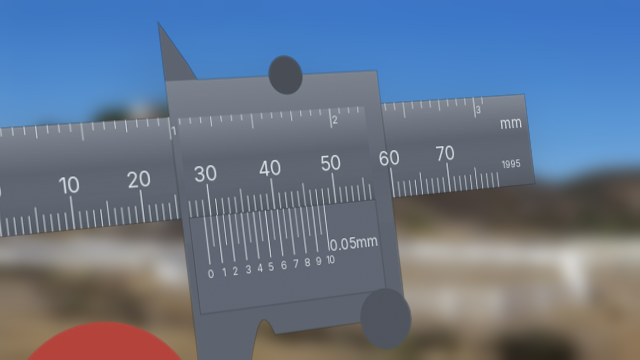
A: 29.0
